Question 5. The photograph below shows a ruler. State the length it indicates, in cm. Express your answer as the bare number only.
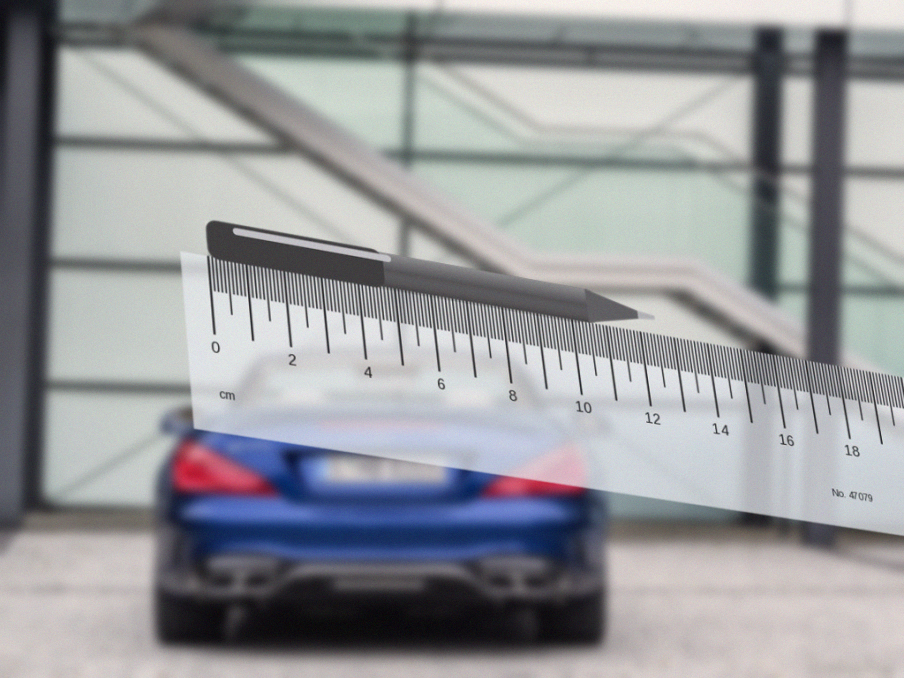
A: 12.5
